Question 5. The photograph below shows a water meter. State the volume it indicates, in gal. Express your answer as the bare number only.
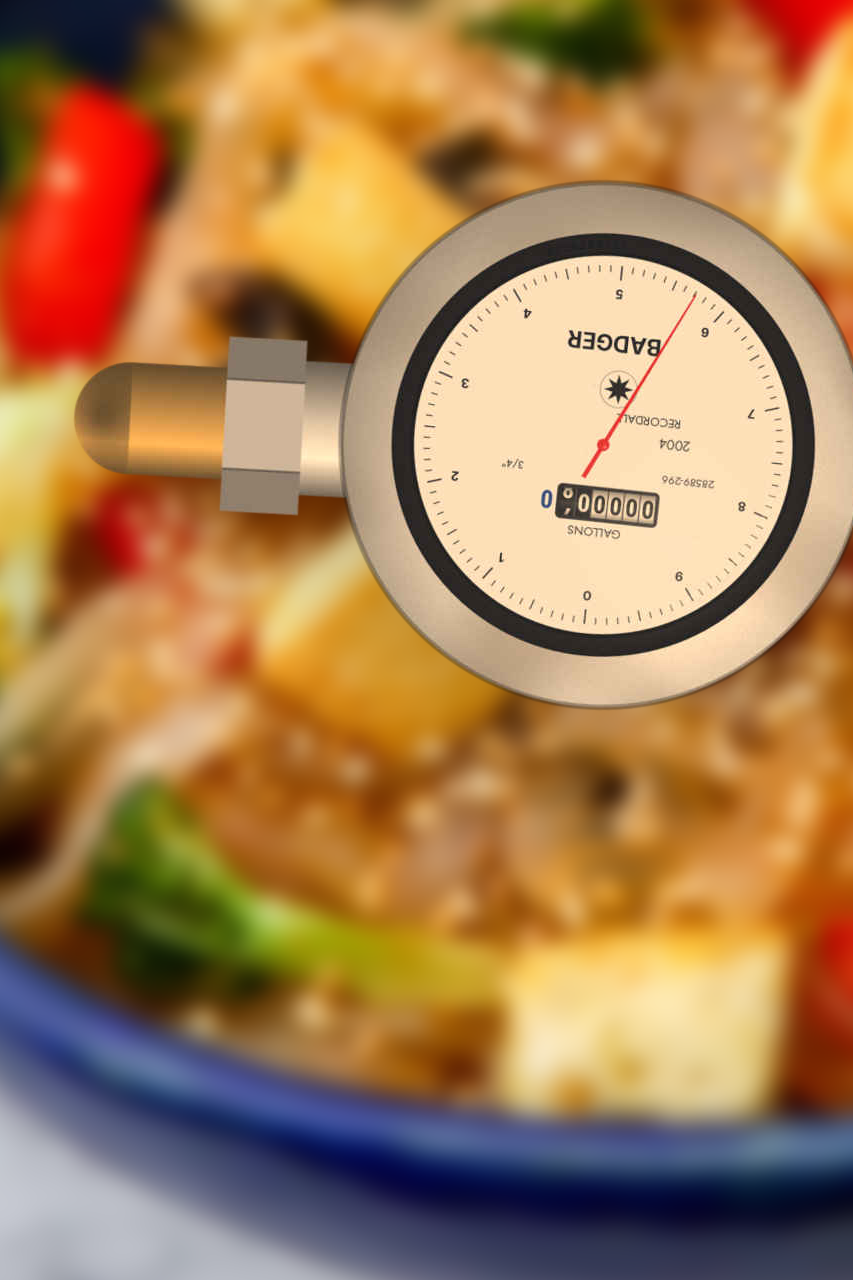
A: 75.7
